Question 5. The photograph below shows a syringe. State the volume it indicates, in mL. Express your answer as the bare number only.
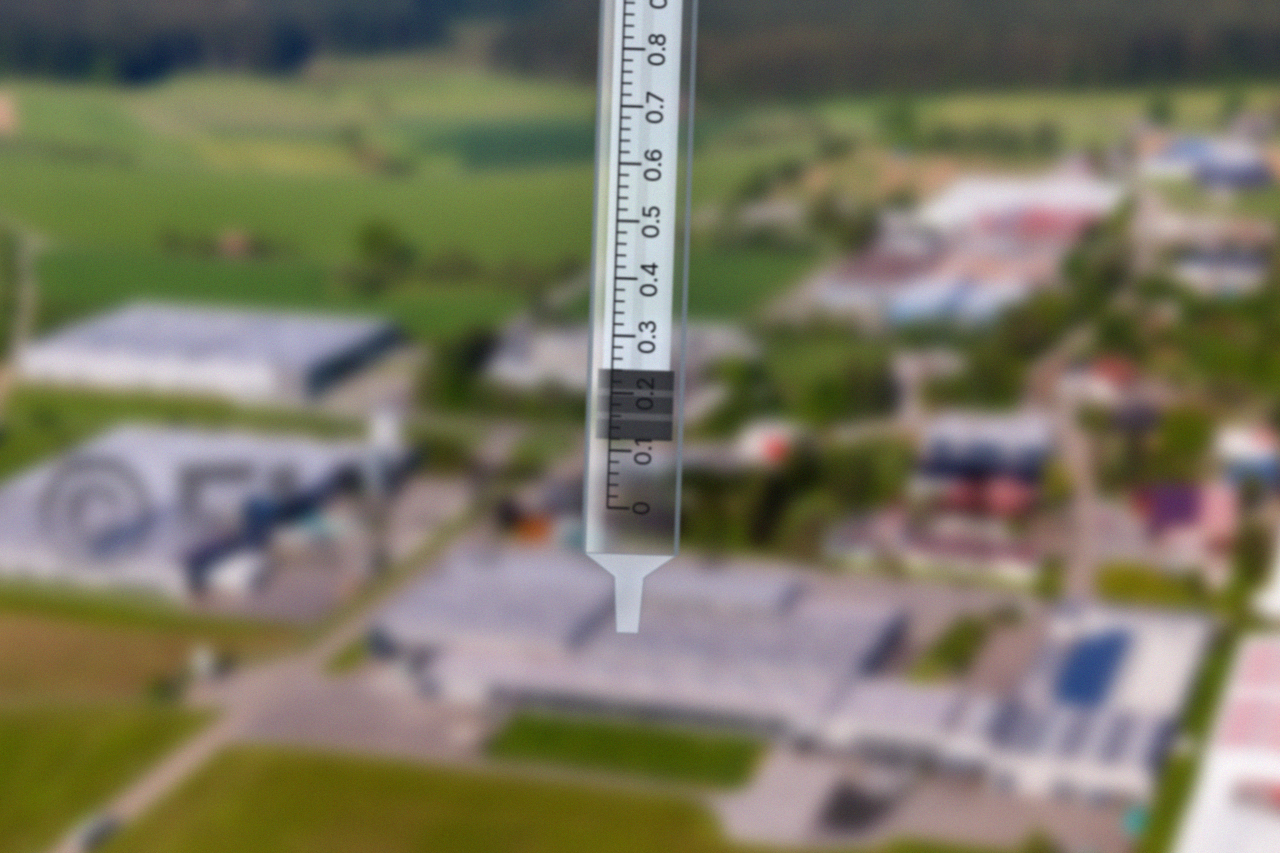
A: 0.12
